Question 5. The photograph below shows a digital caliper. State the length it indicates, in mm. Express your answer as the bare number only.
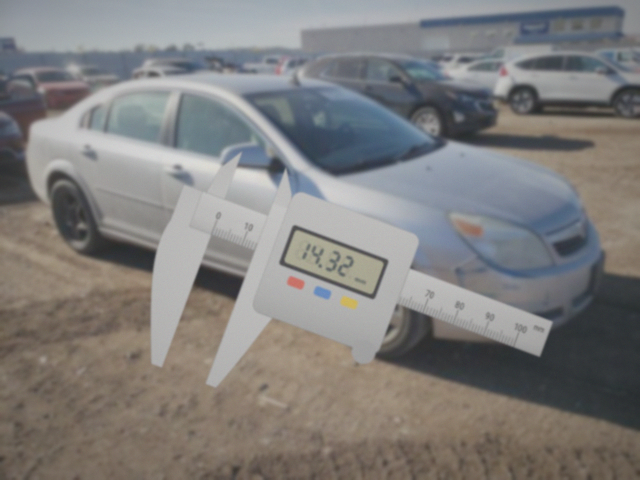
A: 14.32
